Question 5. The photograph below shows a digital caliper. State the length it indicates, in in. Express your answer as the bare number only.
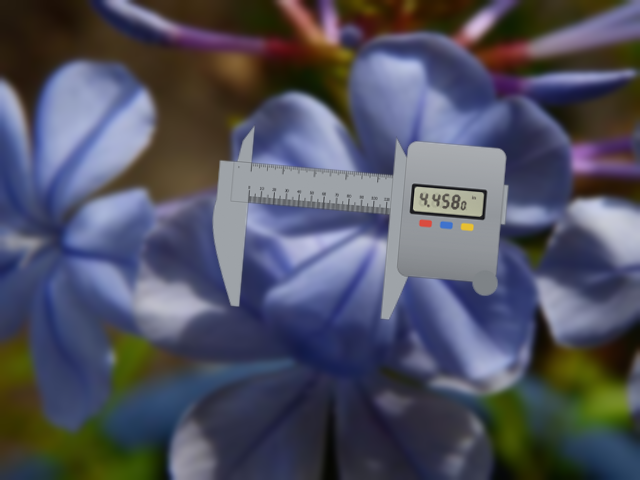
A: 4.4580
